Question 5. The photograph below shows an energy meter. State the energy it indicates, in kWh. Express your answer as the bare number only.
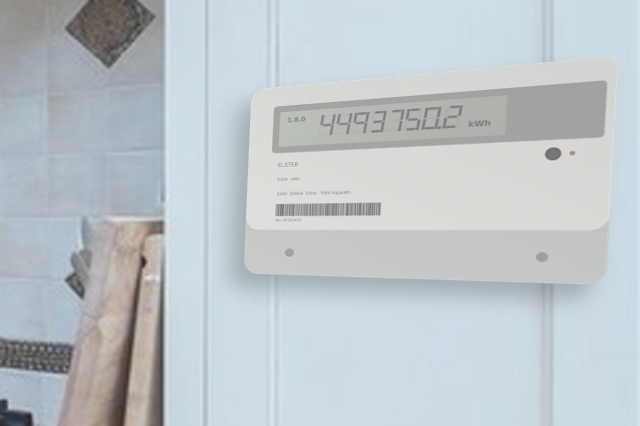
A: 4493750.2
